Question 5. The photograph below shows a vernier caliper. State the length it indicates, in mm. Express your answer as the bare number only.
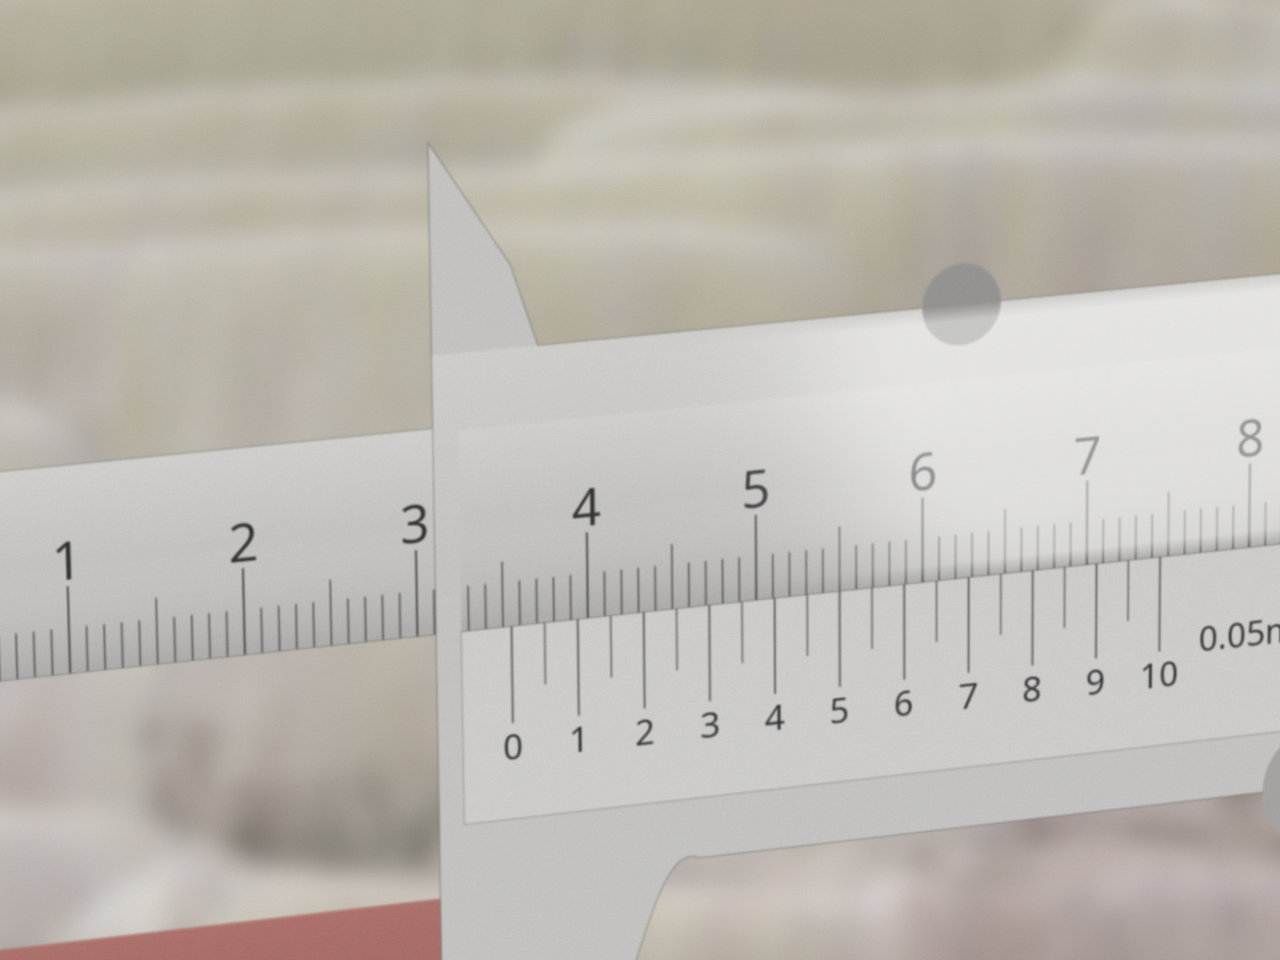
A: 35.5
